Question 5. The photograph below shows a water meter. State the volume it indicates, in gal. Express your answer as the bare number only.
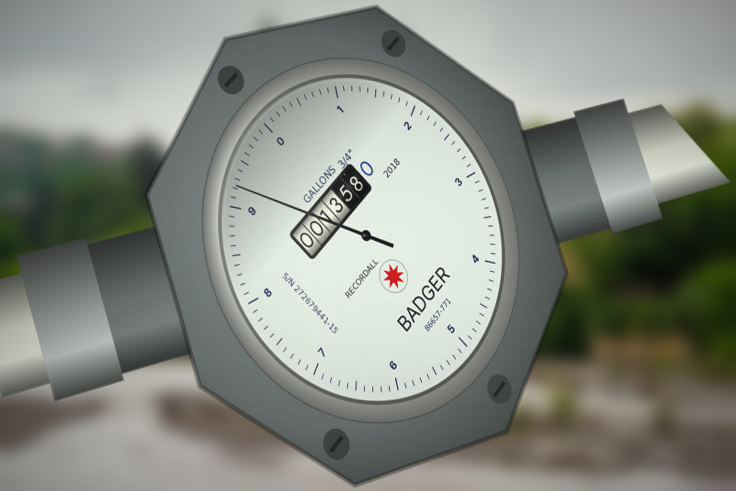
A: 13579.2
